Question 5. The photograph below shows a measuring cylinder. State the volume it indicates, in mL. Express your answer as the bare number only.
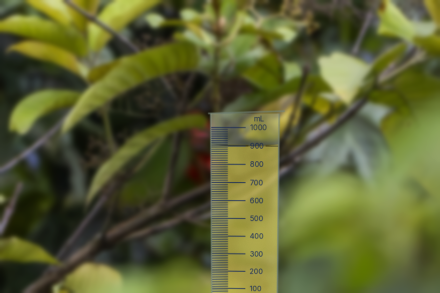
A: 900
